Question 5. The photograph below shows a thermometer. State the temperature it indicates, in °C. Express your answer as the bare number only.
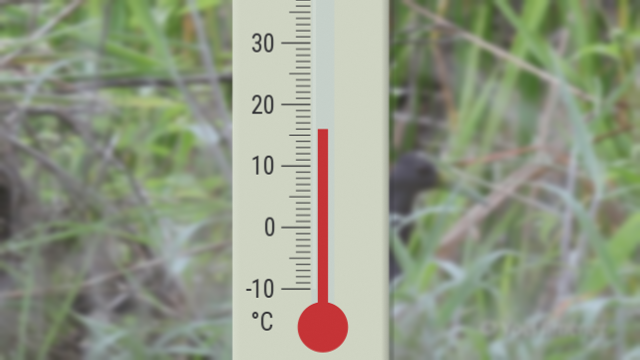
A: 16
